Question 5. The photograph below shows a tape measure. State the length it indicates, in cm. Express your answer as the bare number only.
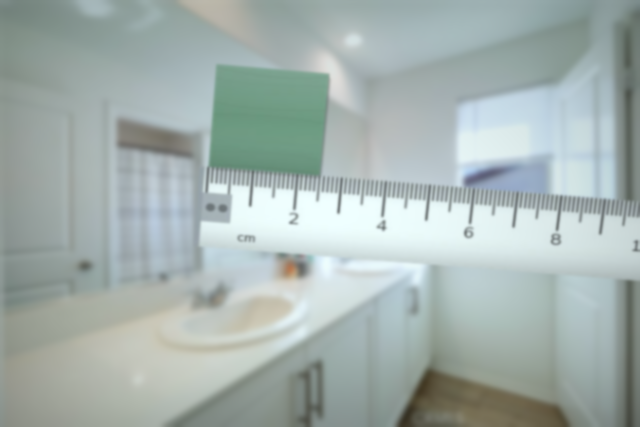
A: 2.5
